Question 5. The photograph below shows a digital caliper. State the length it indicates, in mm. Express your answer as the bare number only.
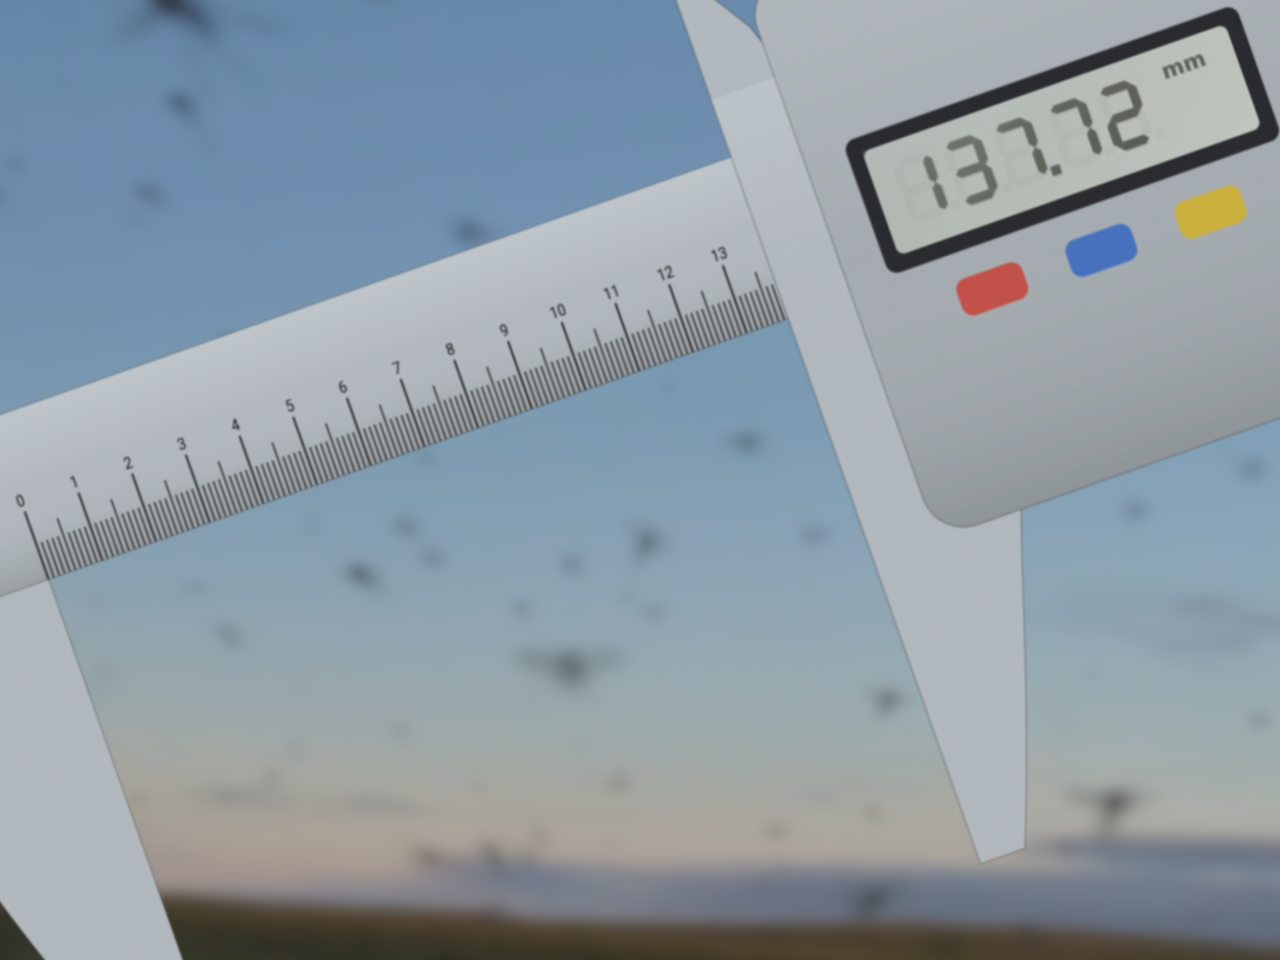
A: 137.72
